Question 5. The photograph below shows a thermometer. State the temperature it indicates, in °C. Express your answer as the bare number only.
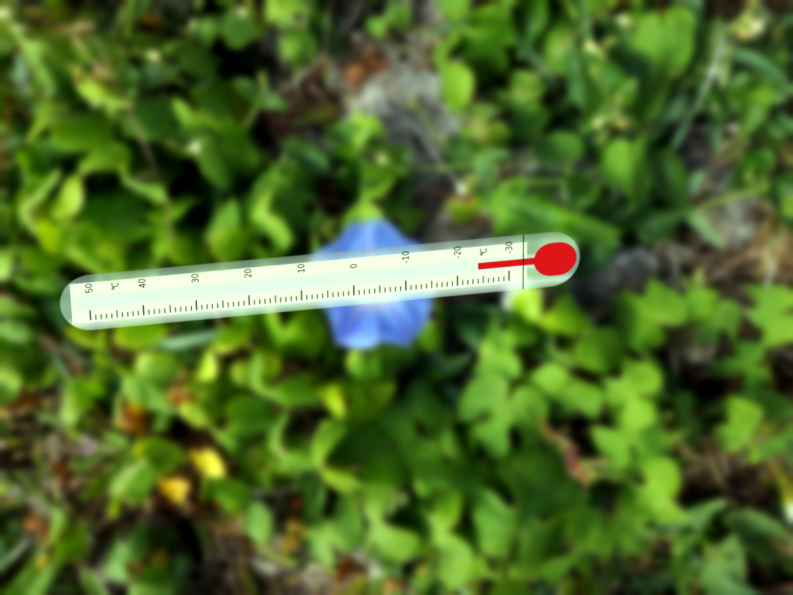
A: -24
